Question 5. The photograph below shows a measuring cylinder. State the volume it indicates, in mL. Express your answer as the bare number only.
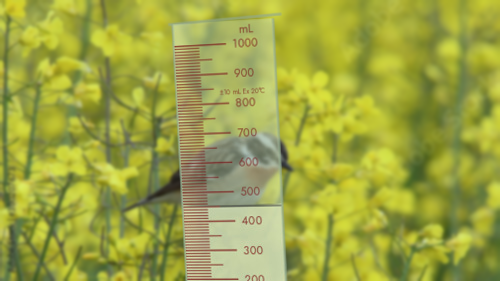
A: 450
